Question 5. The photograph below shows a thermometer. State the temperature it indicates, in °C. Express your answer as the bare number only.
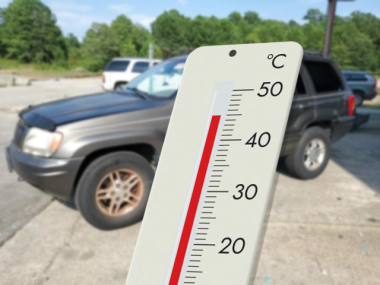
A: 45
